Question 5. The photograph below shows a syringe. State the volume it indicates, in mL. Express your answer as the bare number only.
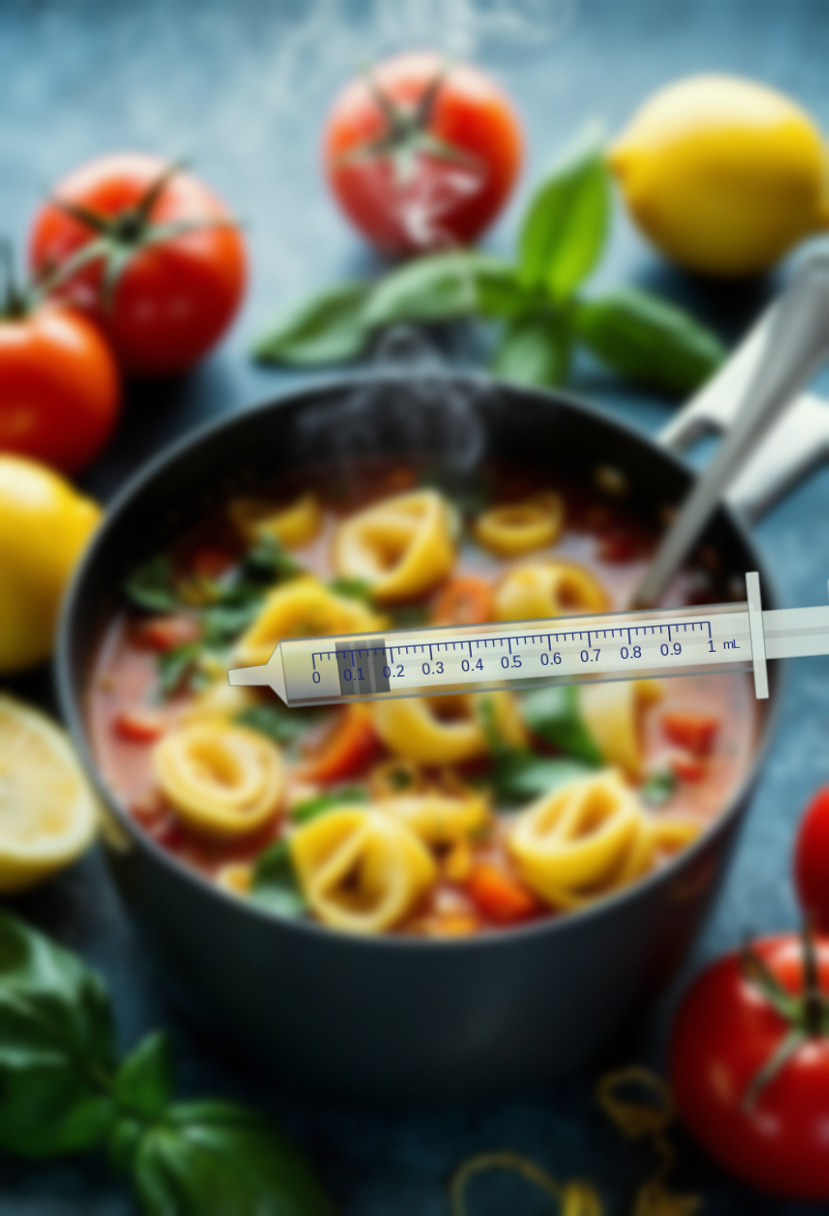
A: 0.06
